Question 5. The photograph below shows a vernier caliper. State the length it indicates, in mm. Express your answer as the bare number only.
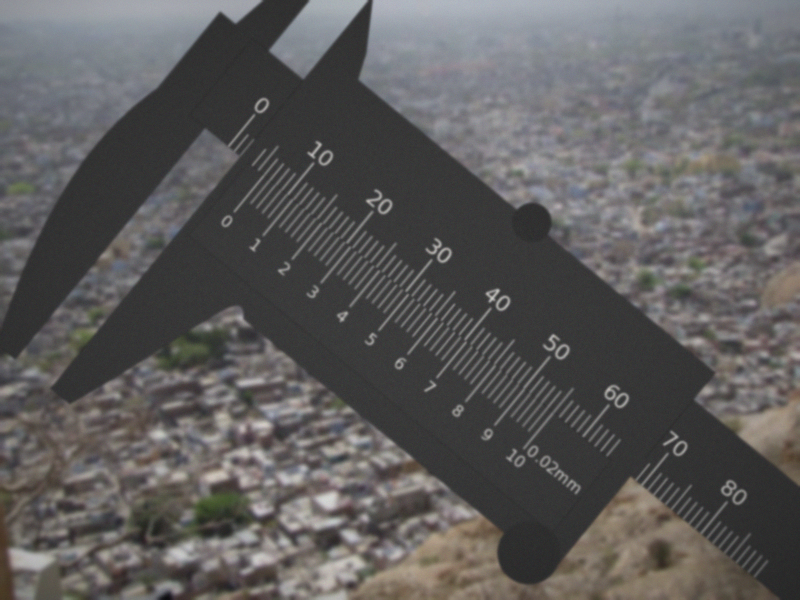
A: 6.0
